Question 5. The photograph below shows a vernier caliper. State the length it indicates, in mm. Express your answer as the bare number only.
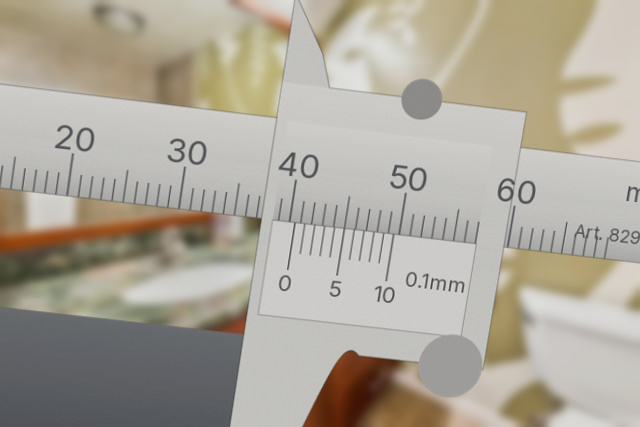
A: 40.5
